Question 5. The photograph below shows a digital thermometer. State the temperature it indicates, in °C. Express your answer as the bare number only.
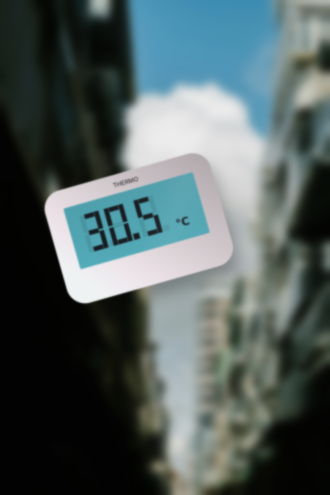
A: 30.5
